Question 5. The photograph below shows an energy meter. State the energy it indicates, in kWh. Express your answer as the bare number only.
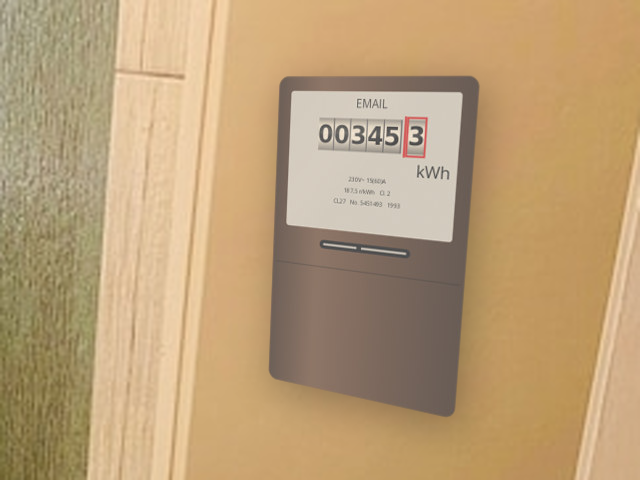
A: 345.3
